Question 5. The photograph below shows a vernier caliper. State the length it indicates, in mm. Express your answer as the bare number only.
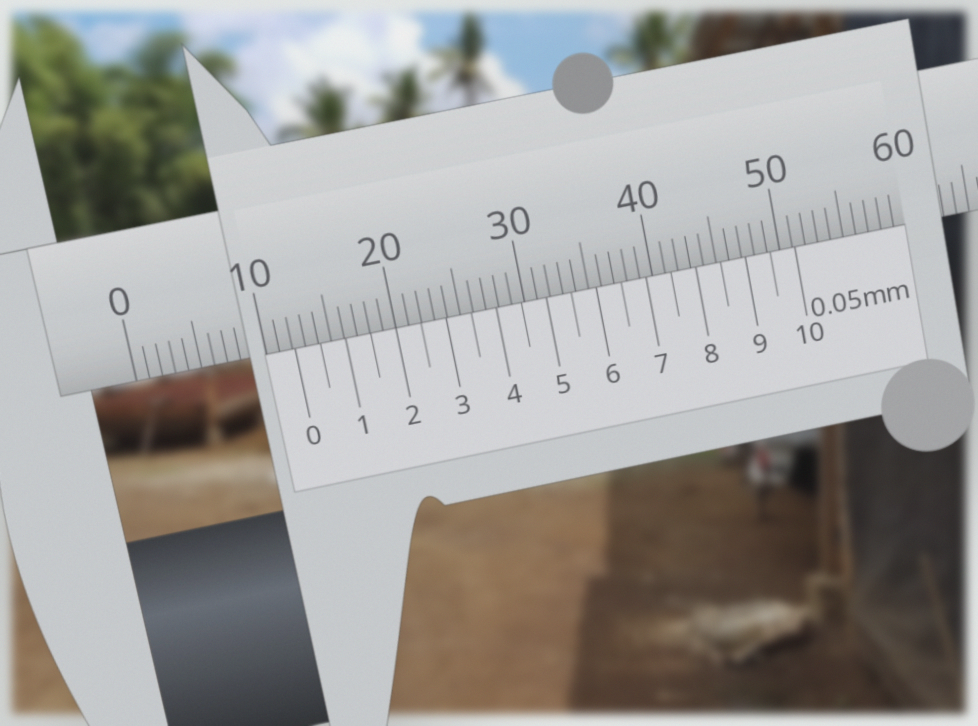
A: 12.2
